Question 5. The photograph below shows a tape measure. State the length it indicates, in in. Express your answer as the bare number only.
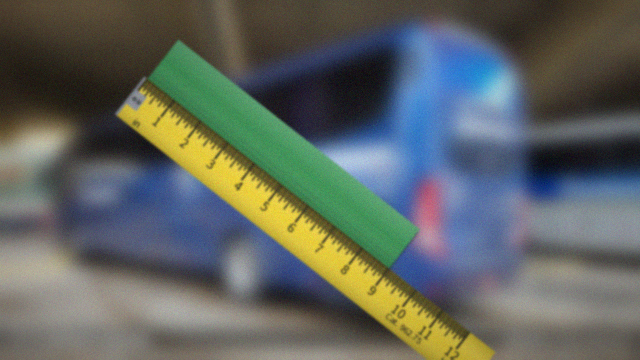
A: 9
